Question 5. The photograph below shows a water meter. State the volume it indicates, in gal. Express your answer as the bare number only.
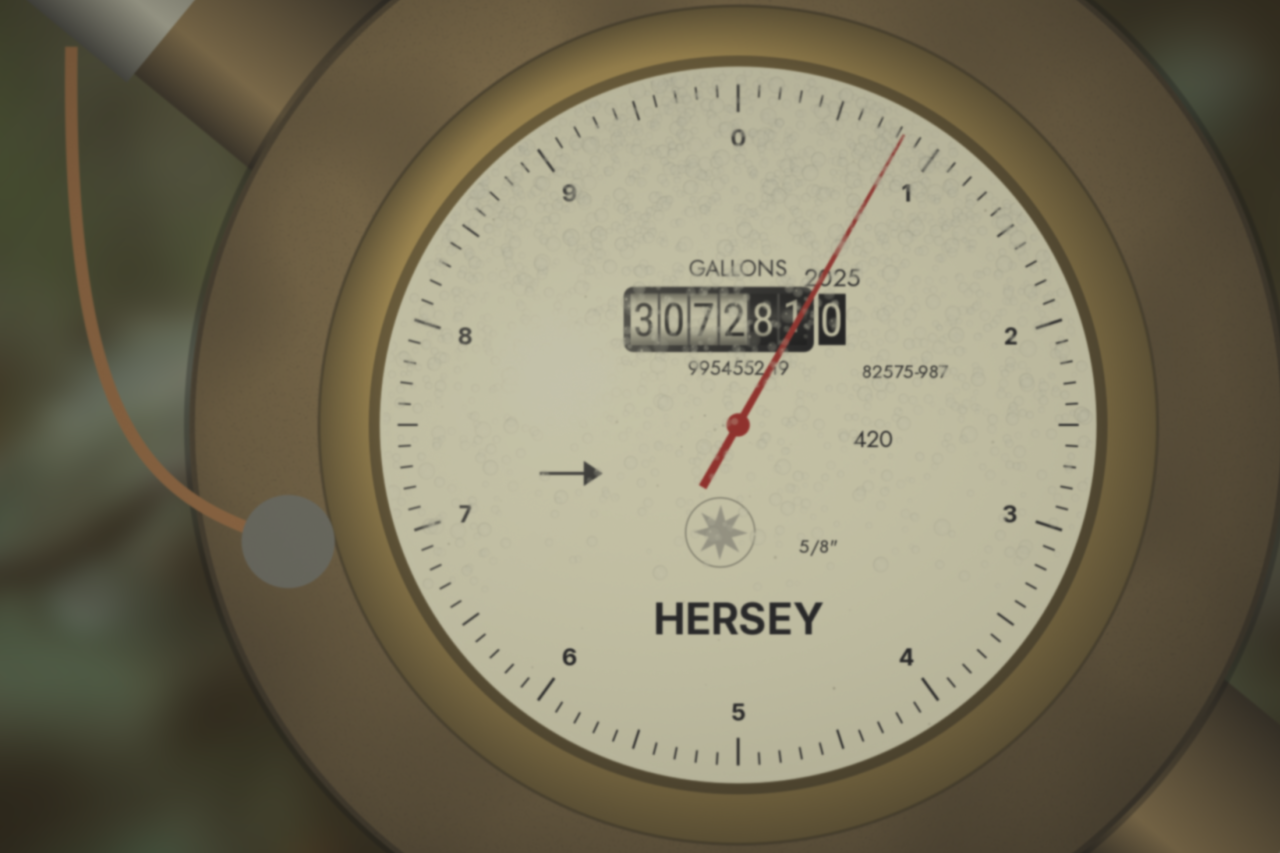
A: 3072810.8
